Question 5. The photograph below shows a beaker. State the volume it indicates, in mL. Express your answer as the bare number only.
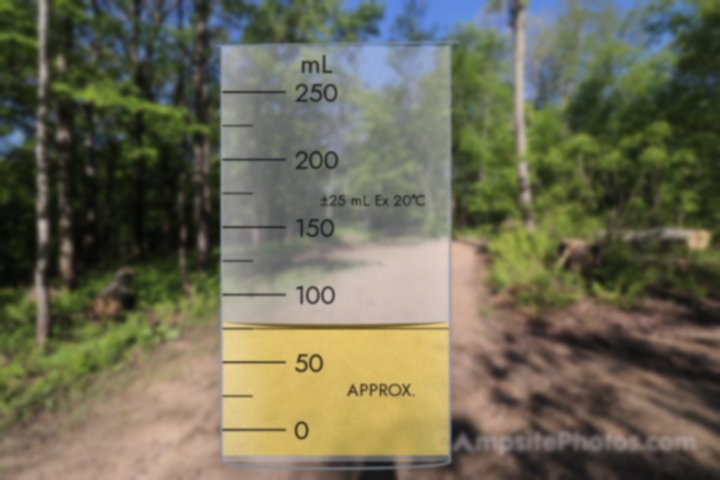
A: 75
